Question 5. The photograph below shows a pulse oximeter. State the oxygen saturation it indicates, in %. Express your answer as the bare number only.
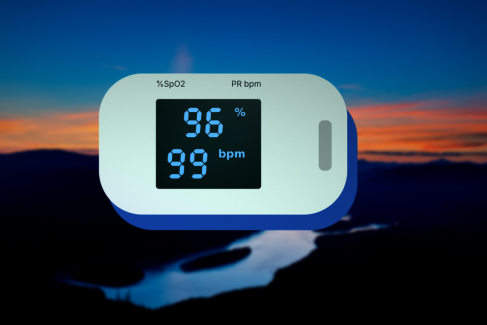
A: 96
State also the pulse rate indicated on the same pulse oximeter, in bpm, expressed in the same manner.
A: 99
